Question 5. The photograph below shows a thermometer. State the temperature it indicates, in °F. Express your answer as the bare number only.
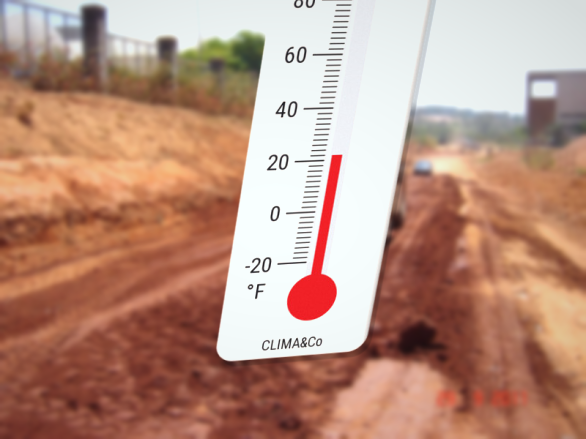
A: 22
